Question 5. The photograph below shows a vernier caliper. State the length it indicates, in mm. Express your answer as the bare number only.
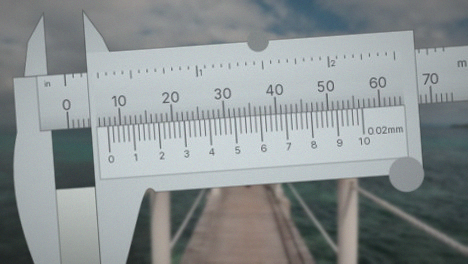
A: 7.6
